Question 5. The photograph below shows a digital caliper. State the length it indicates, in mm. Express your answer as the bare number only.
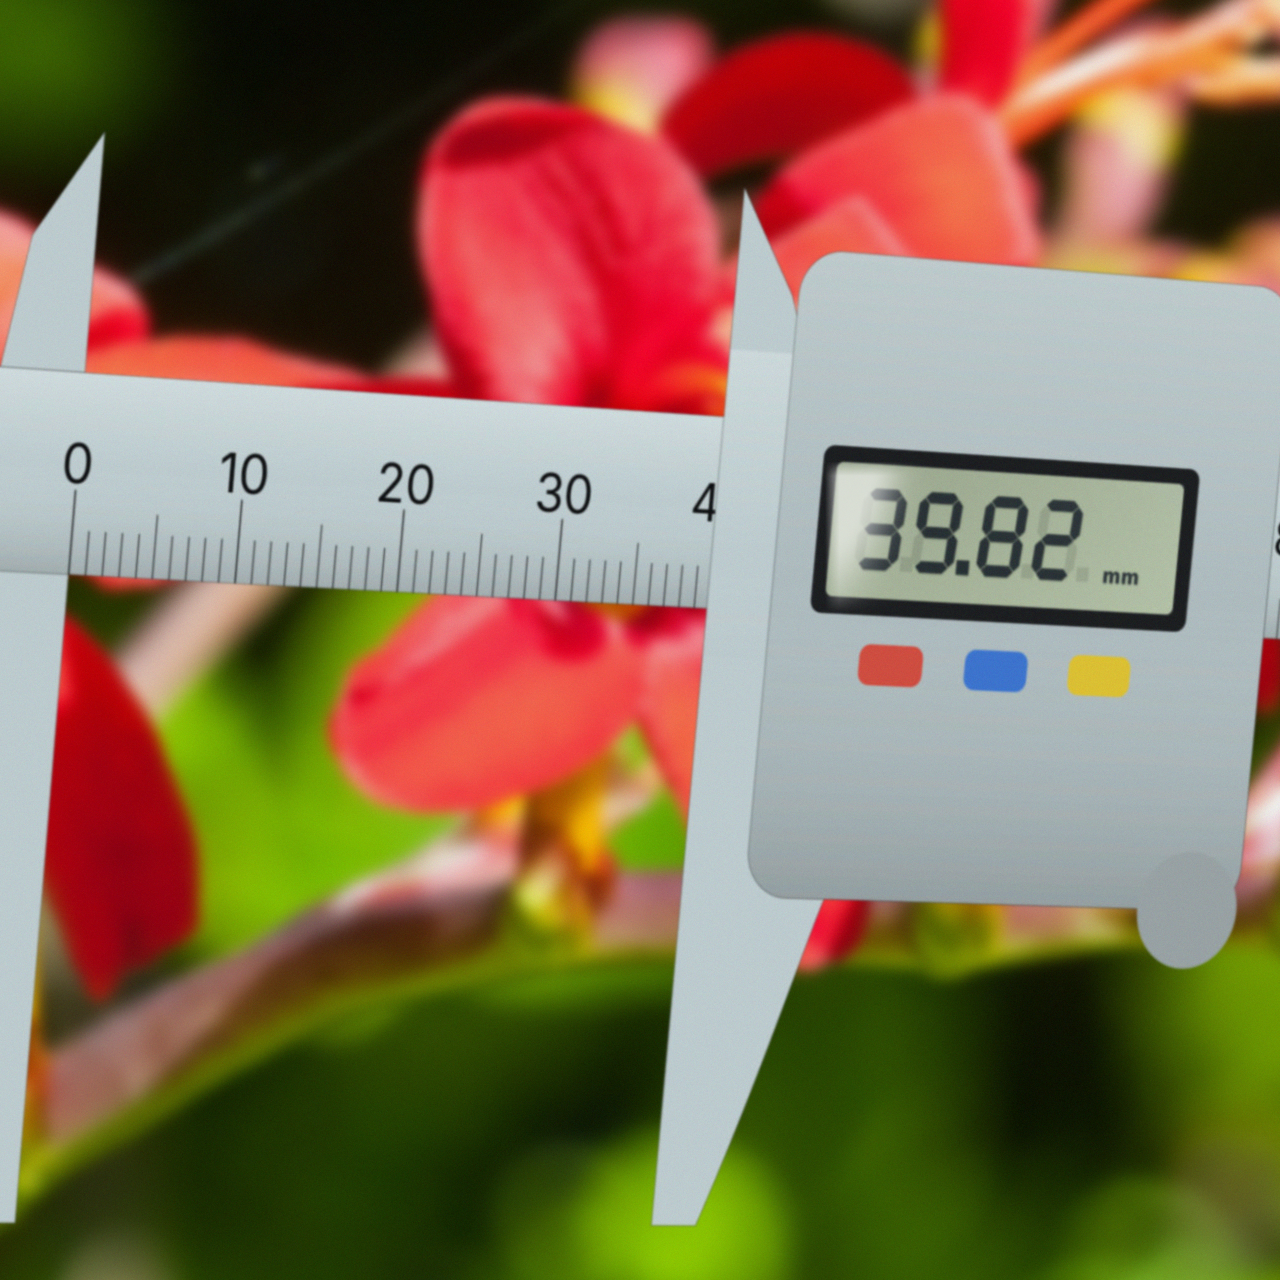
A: 39.82
